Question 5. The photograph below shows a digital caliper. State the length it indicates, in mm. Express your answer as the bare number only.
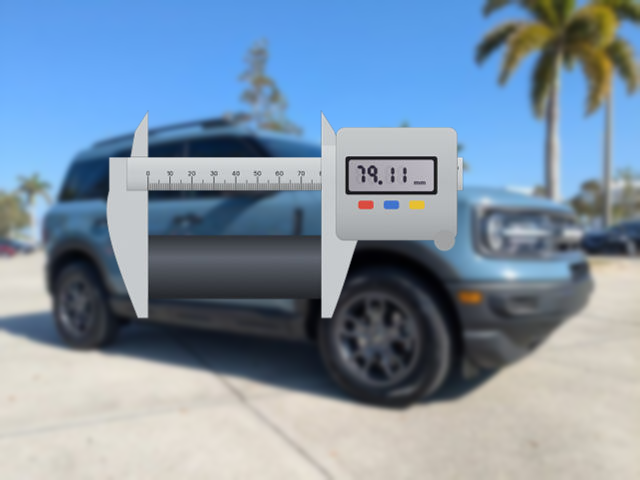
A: 79.11
